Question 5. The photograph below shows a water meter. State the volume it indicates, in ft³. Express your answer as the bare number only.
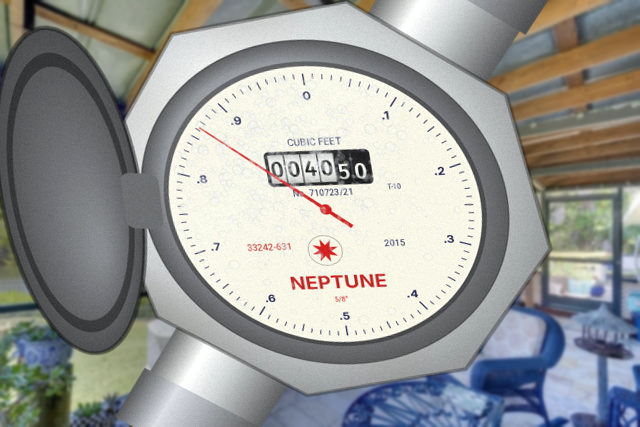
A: 4049.86
